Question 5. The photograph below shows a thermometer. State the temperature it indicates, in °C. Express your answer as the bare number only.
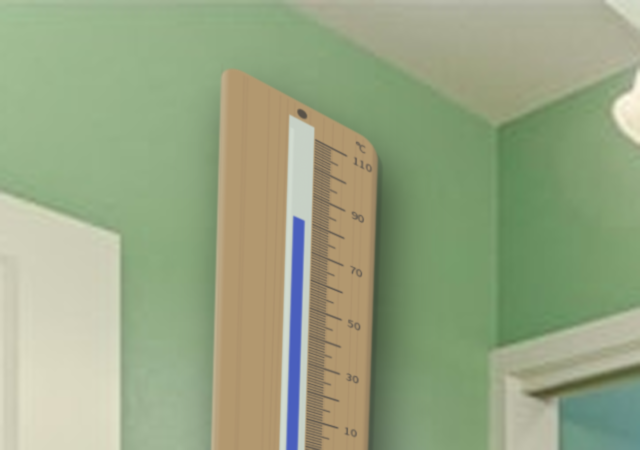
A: 80
